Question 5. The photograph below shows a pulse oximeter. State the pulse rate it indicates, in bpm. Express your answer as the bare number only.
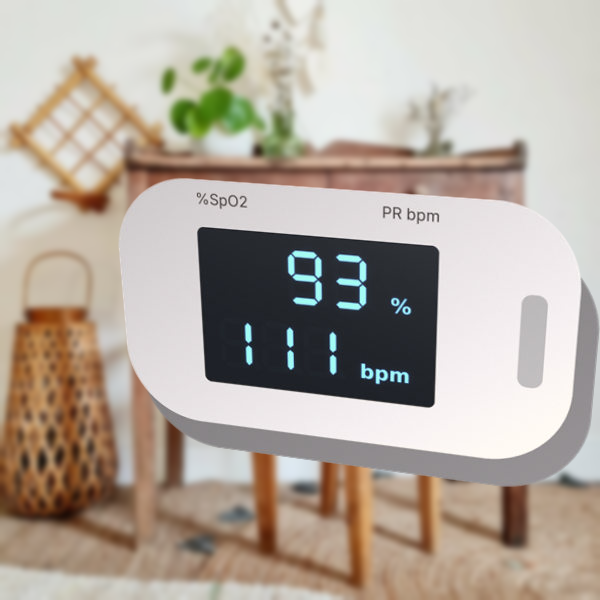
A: 111
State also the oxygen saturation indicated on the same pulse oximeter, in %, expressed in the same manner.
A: 93
